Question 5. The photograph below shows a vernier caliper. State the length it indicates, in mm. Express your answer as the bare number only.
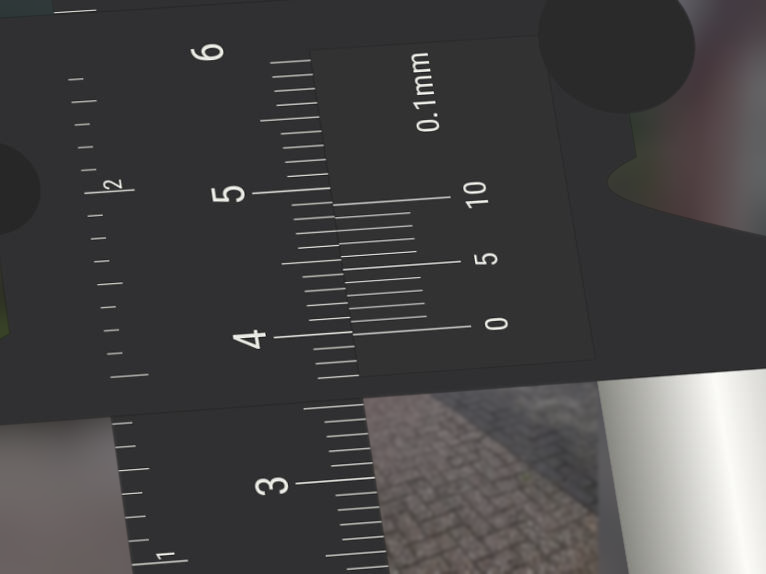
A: 39.8
